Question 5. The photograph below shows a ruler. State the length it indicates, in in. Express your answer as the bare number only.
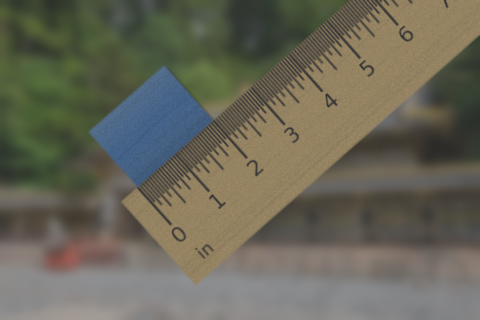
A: 2
